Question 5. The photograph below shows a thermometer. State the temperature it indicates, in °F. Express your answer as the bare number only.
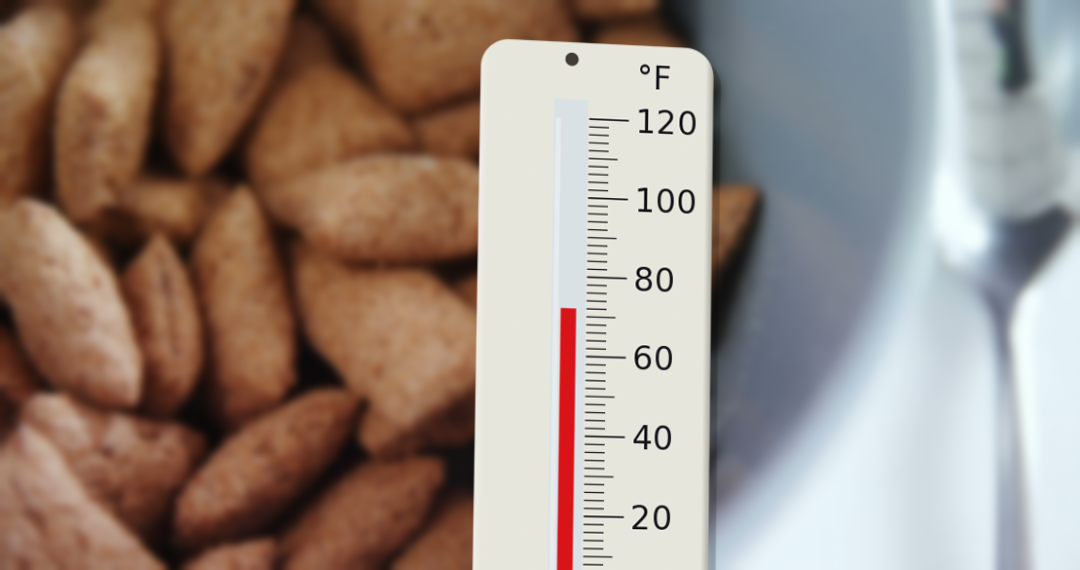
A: 72
